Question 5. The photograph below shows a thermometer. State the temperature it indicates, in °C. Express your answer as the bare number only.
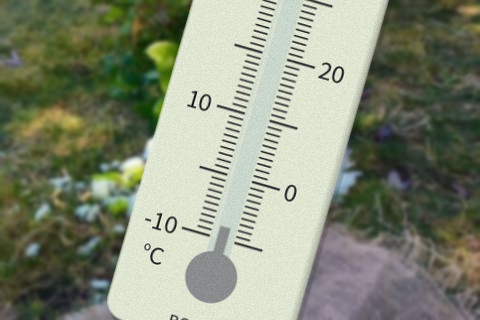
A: -8
